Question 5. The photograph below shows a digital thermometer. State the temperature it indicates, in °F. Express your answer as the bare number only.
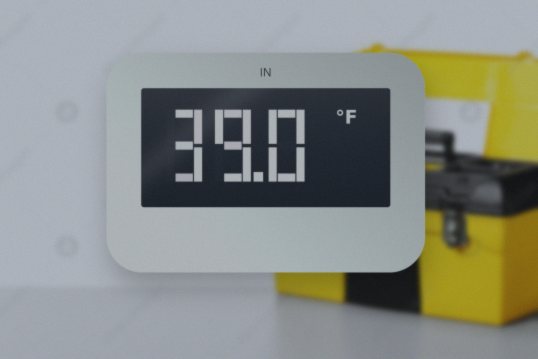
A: 39.0
